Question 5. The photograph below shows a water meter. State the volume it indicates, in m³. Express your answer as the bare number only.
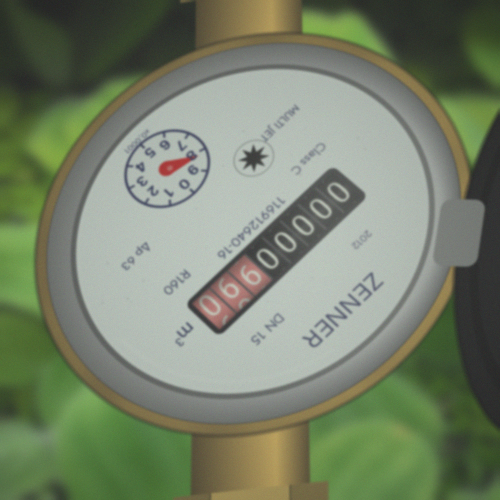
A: 0.9898
